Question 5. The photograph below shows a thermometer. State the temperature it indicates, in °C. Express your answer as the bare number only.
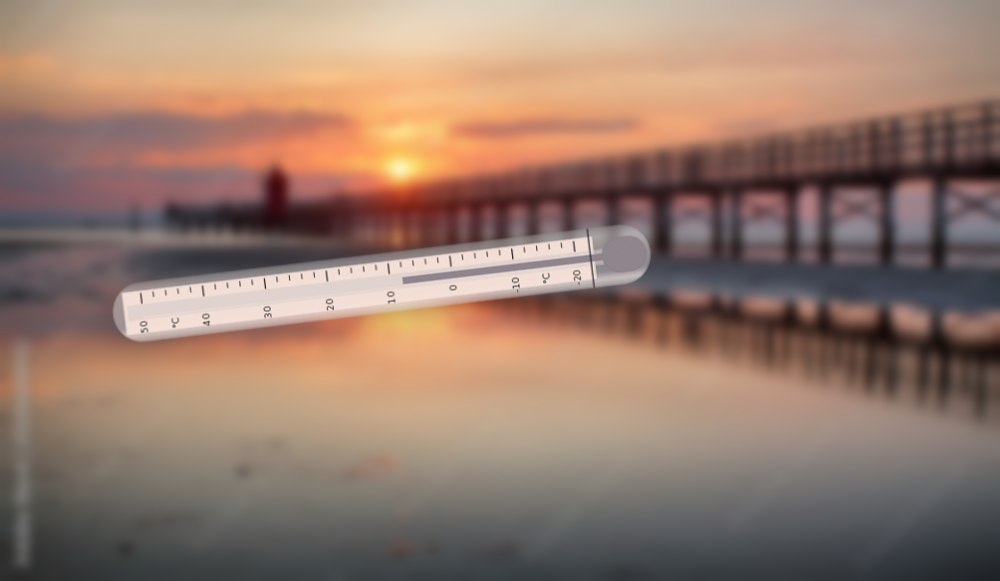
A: 8
